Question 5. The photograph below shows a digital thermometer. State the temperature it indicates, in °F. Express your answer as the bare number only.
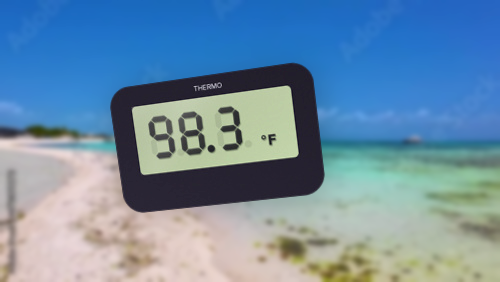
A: 98.3
